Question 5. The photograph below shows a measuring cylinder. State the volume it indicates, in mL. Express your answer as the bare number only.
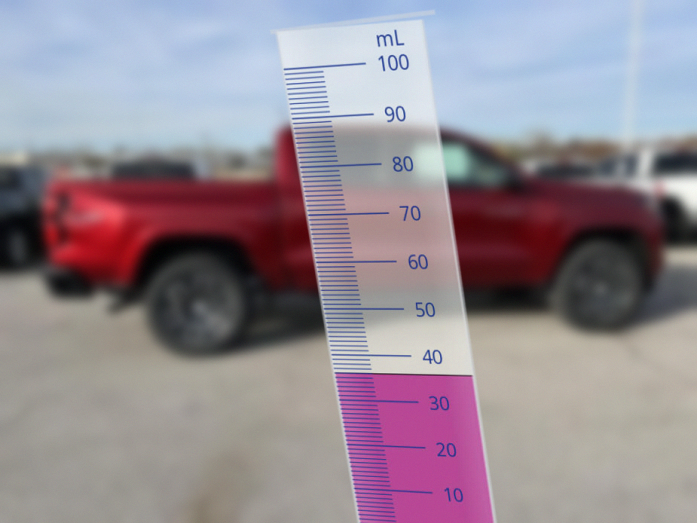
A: 36
